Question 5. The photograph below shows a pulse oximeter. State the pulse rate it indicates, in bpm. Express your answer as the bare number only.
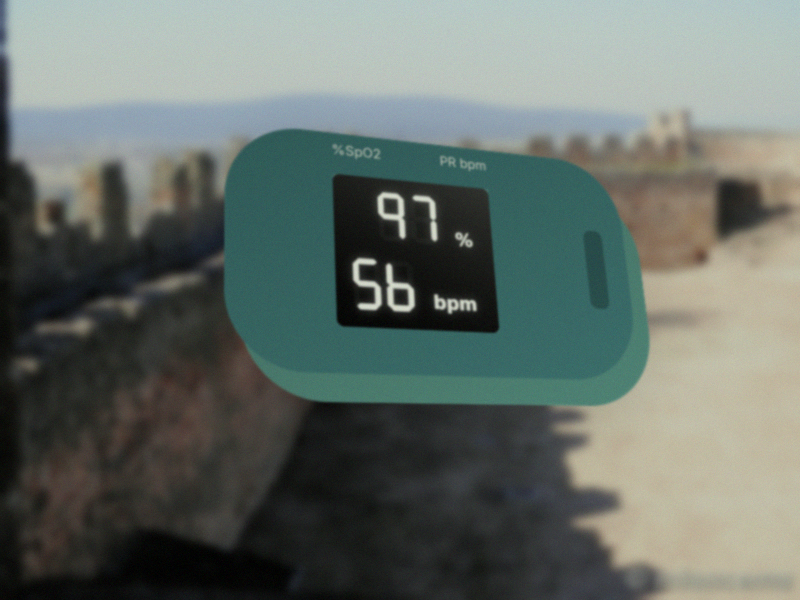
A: 56
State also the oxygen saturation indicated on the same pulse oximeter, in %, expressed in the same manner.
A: 97
